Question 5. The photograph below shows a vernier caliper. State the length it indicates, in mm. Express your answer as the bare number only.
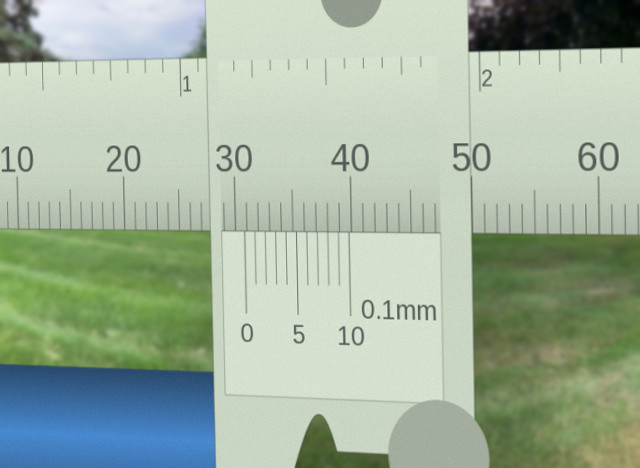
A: 30.8
